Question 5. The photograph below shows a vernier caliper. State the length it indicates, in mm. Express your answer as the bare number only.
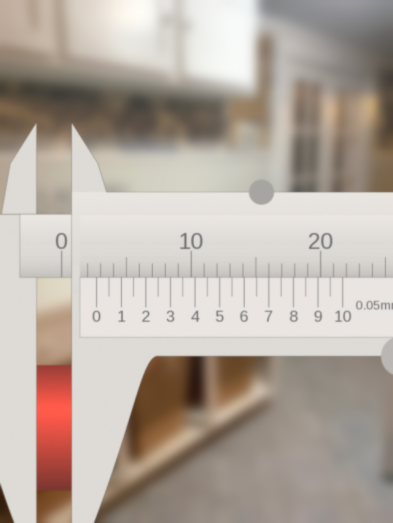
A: 2.7
